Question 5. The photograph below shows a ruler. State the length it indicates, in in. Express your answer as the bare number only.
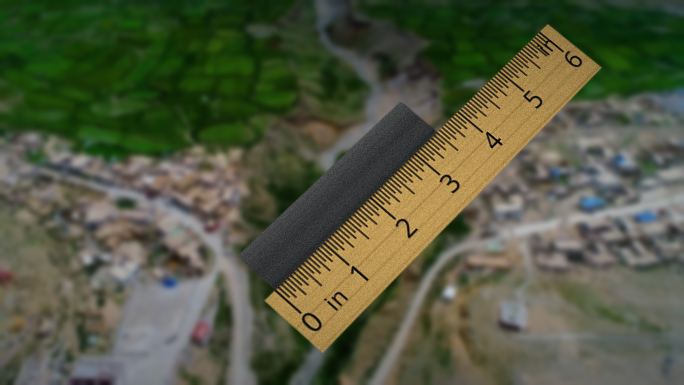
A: 3.5
